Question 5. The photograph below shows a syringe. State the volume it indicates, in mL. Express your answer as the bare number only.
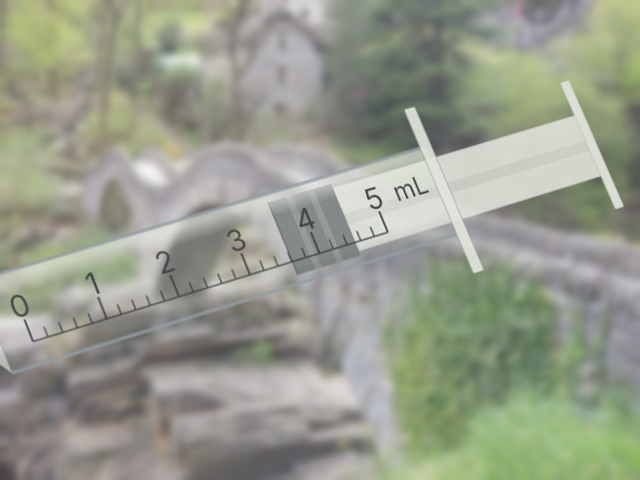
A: 3.6
